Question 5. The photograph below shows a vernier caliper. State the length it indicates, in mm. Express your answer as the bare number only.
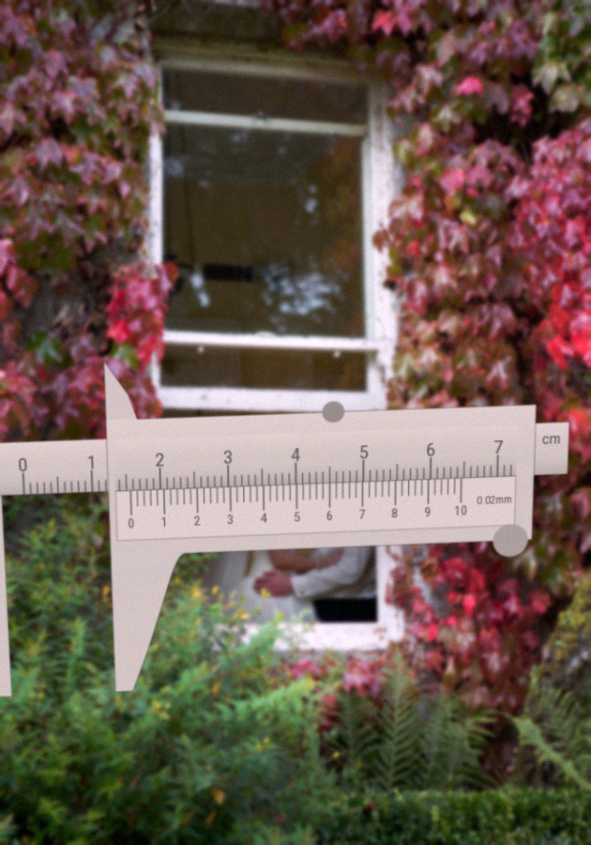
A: 15.6
